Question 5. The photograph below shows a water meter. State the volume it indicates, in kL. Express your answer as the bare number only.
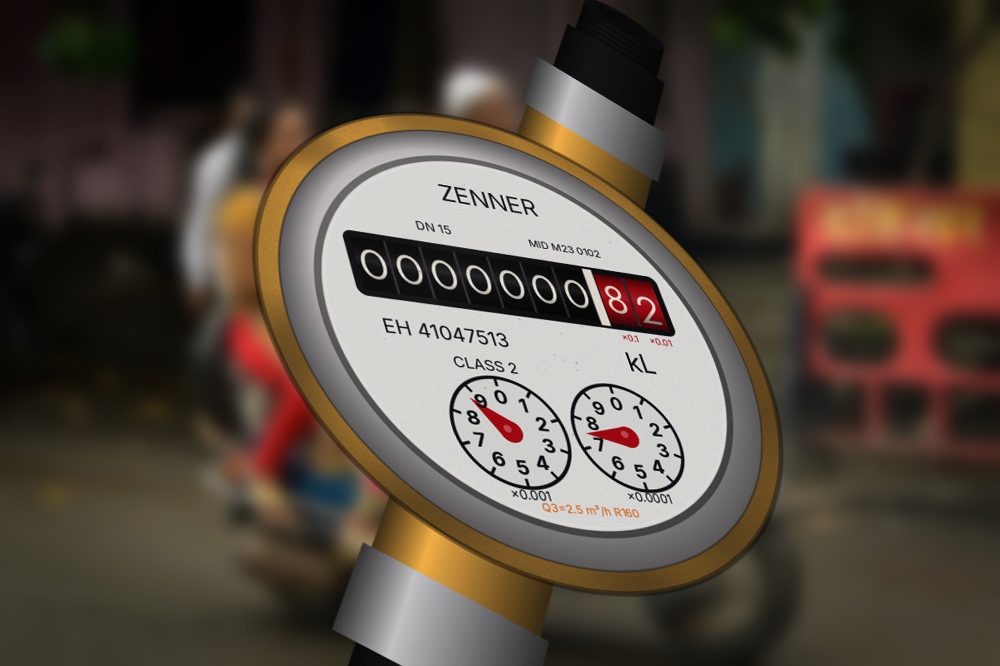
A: 0.8187
